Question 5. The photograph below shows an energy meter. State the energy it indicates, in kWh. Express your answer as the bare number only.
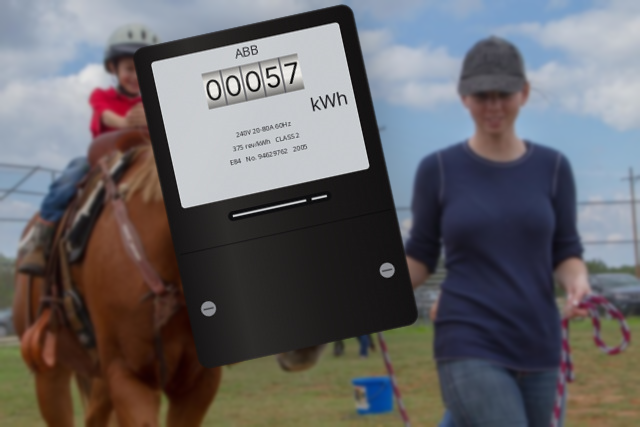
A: 57
